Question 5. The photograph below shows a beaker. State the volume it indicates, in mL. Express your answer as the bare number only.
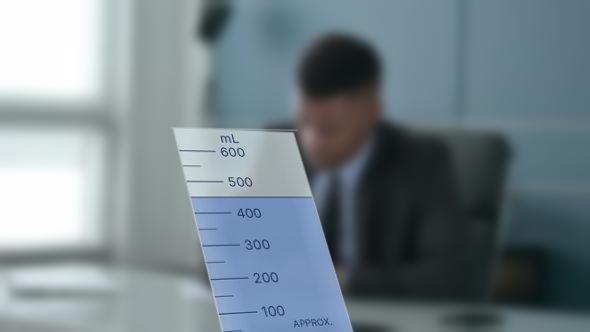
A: 450
